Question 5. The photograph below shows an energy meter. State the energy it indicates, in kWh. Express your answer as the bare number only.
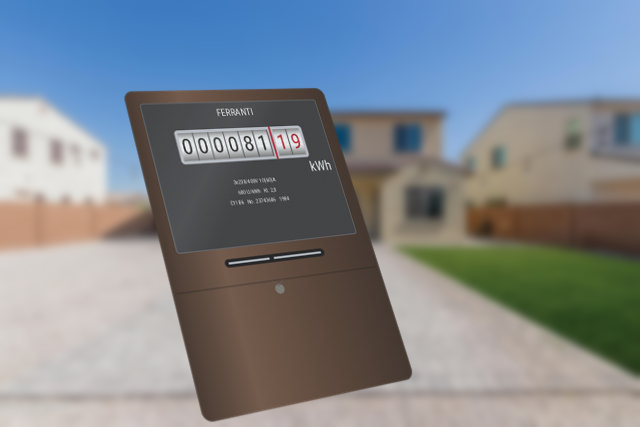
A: 81.19
